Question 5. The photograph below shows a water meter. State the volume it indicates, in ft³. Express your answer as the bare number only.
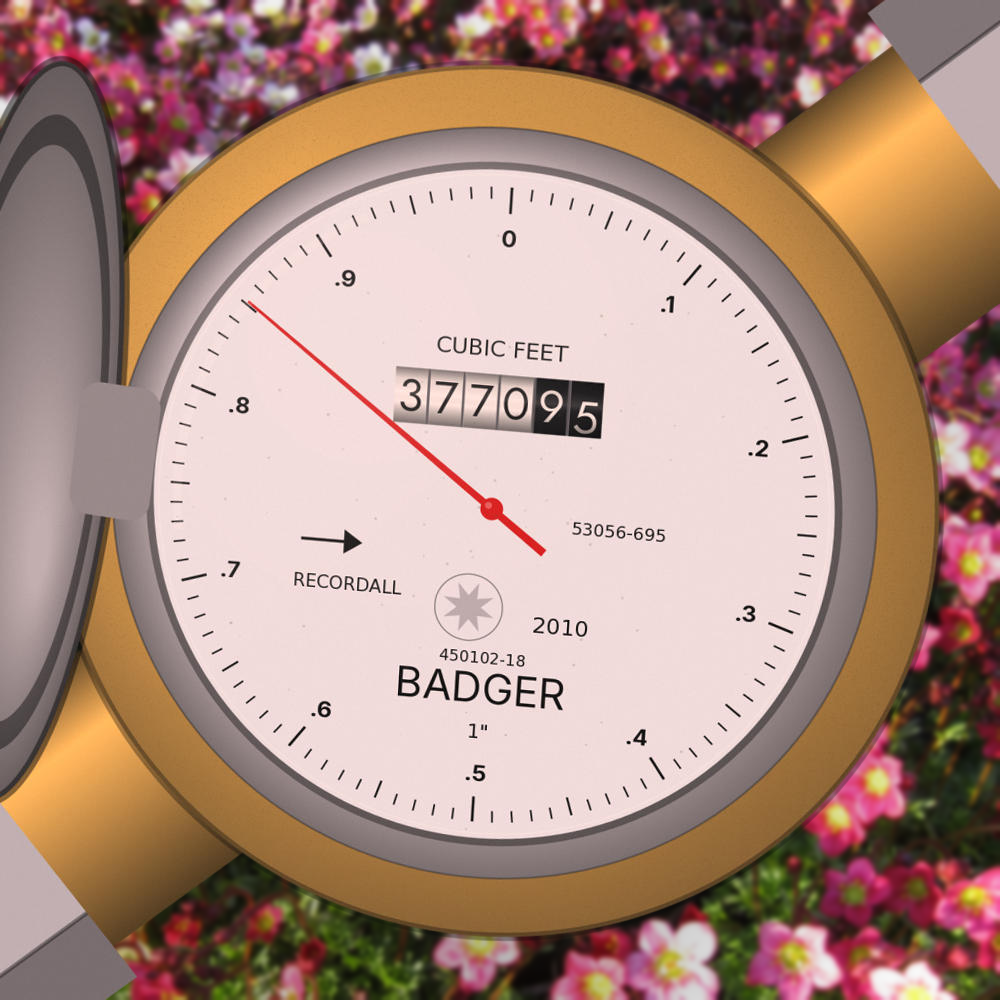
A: 377094.85
